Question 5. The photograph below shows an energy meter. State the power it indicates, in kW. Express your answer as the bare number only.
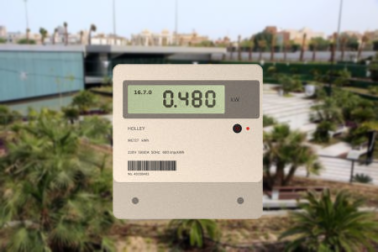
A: 0.480
